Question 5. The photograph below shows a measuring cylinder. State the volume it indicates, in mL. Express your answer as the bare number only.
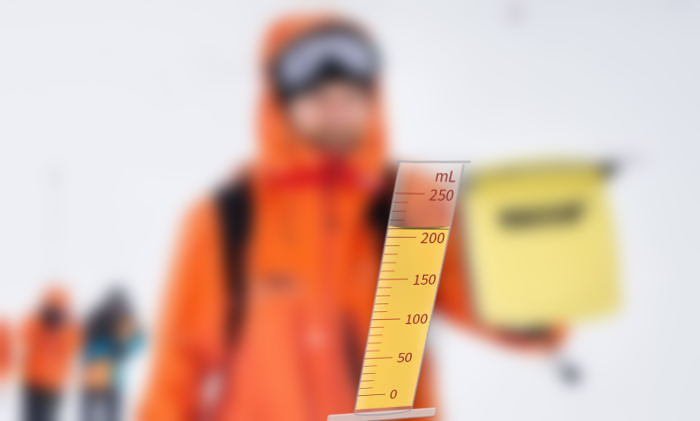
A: 210
